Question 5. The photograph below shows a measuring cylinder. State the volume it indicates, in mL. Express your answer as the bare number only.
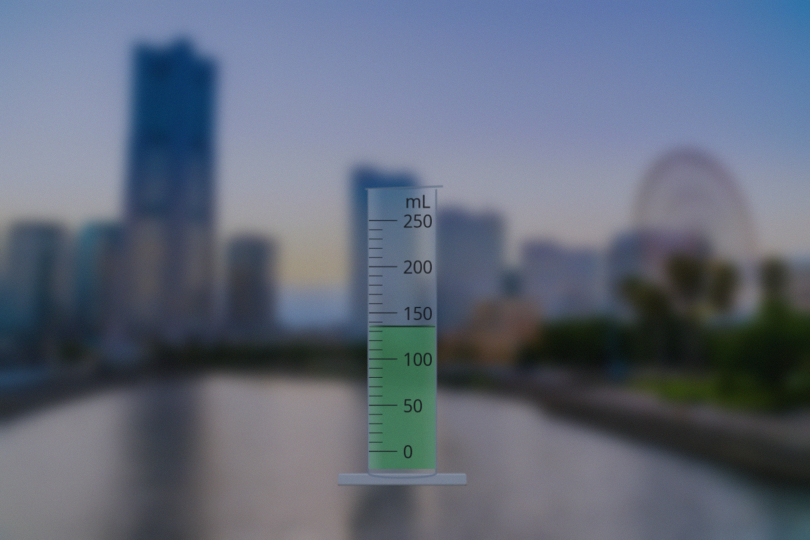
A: 135
